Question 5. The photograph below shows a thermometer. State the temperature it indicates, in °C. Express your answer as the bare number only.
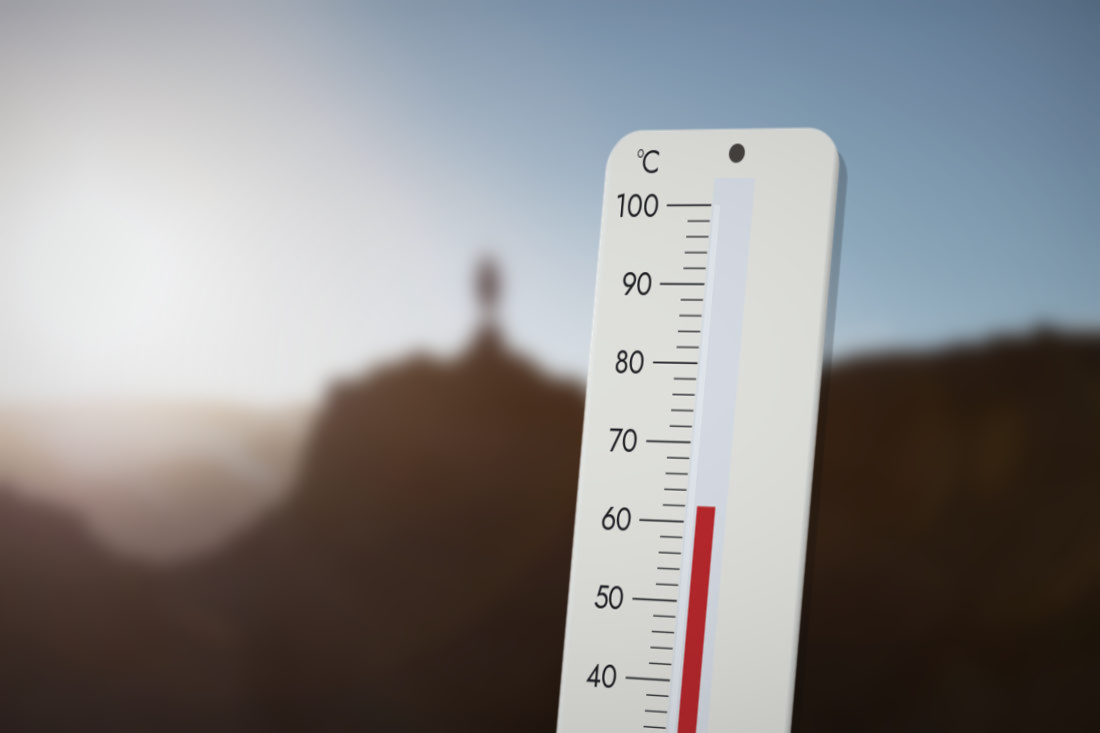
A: 62
